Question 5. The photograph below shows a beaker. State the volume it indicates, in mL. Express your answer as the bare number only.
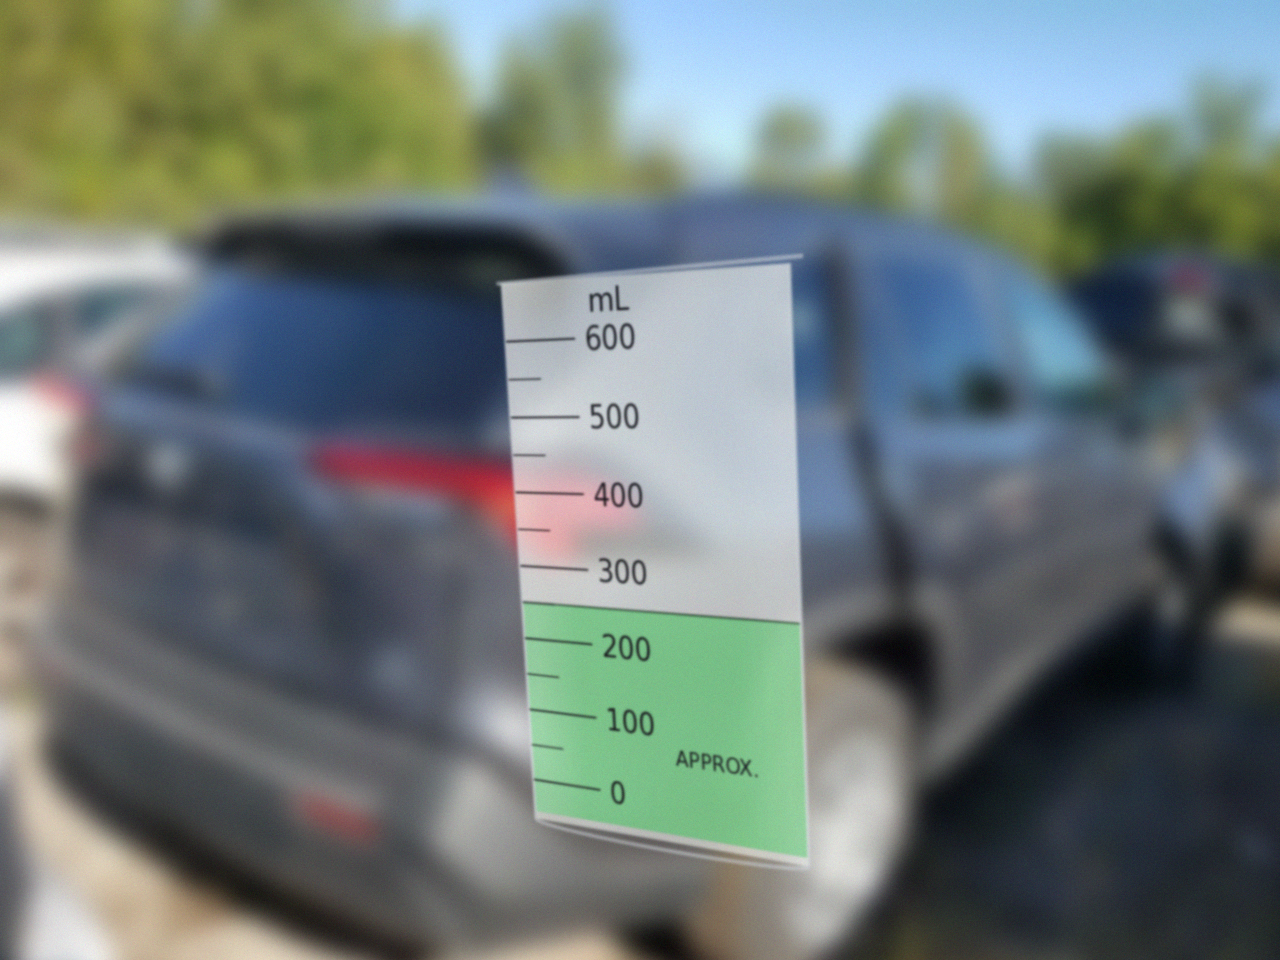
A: 250
